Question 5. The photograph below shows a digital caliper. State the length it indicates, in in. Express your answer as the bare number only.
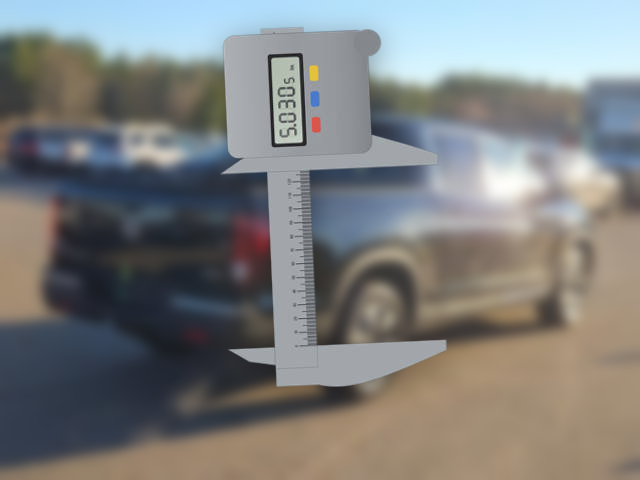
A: 5.0305
